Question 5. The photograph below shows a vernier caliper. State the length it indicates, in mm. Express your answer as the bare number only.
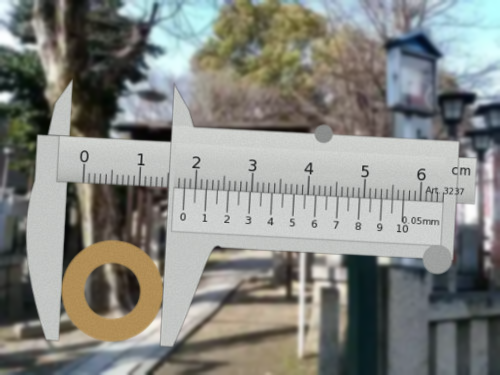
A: 18.0
